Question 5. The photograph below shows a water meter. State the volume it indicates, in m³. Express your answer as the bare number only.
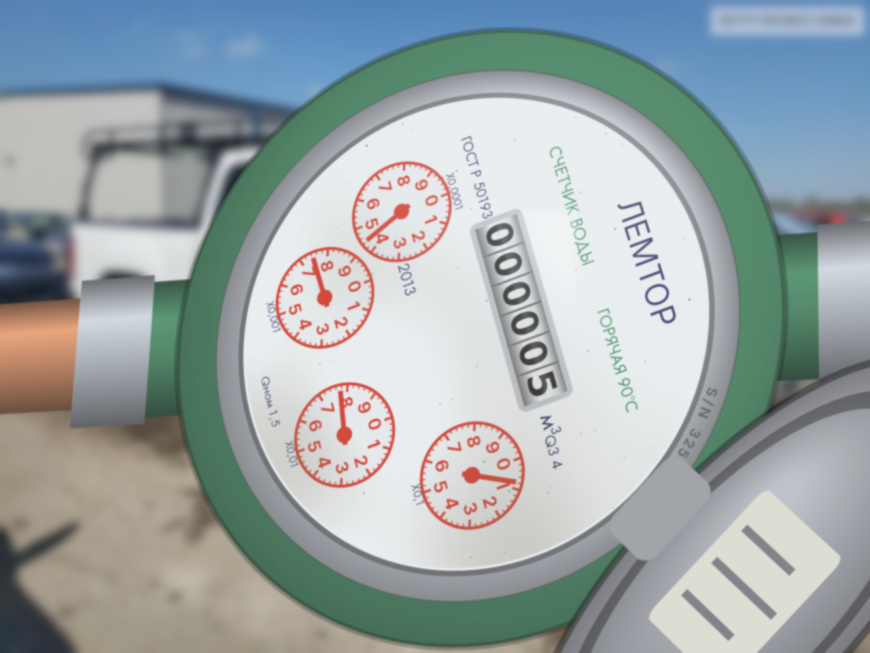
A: 5.0774
